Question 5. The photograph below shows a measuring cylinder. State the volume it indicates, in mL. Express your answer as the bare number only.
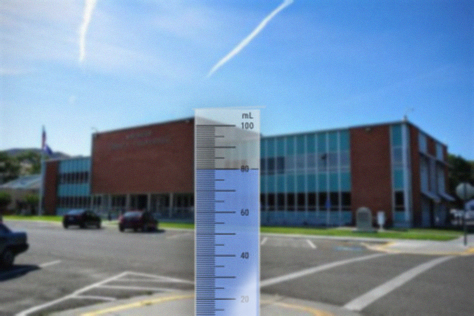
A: 80
